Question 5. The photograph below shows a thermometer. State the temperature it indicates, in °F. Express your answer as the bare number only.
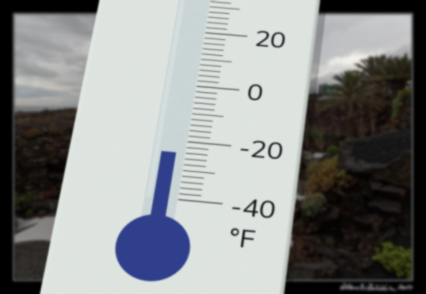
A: -24
